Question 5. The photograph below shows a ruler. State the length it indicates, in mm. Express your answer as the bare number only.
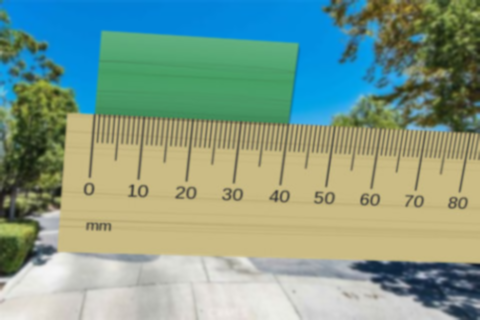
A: 40
